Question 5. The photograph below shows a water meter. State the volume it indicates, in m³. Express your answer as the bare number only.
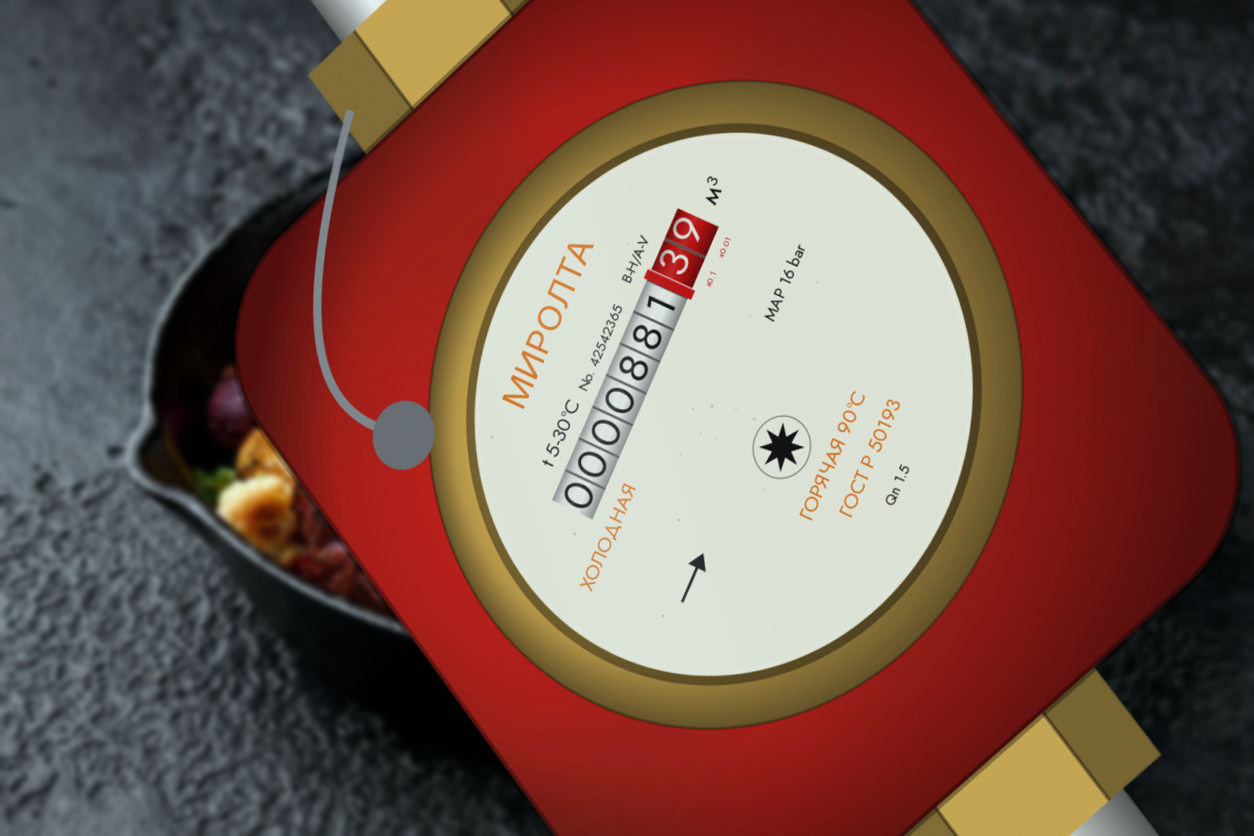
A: 881.39
